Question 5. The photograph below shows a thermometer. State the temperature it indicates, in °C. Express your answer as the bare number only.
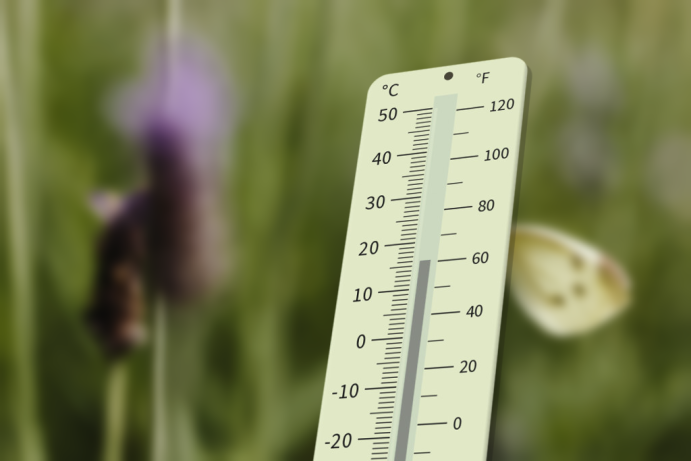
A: 16
